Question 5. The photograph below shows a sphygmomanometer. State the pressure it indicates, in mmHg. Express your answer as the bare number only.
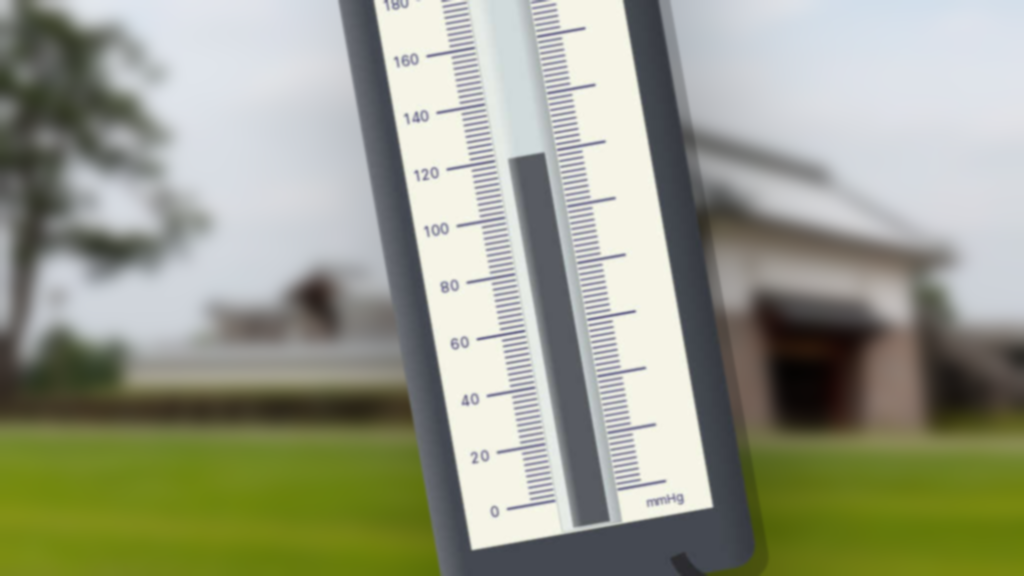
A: 120
